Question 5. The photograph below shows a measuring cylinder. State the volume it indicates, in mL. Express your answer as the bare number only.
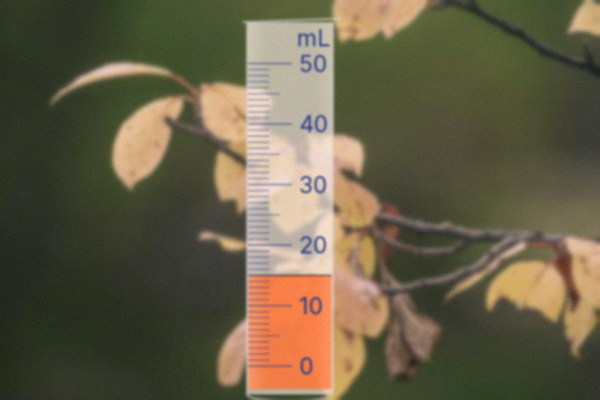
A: 15
